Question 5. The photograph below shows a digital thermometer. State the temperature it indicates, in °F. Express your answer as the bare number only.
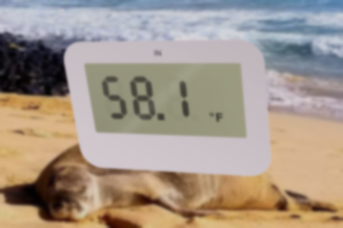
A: 58.1
